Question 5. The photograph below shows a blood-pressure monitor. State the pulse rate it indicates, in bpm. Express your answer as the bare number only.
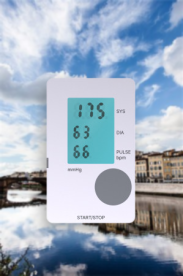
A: 66
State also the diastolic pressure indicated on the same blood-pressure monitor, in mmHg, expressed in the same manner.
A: 63
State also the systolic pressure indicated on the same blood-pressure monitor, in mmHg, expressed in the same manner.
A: 175
